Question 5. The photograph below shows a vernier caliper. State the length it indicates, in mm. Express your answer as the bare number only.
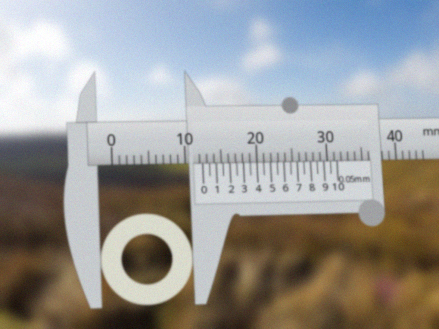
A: 12.4
